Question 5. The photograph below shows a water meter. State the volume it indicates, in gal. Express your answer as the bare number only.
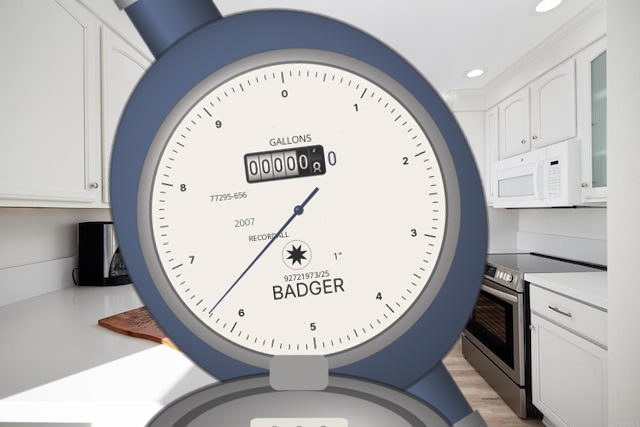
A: 76.3
